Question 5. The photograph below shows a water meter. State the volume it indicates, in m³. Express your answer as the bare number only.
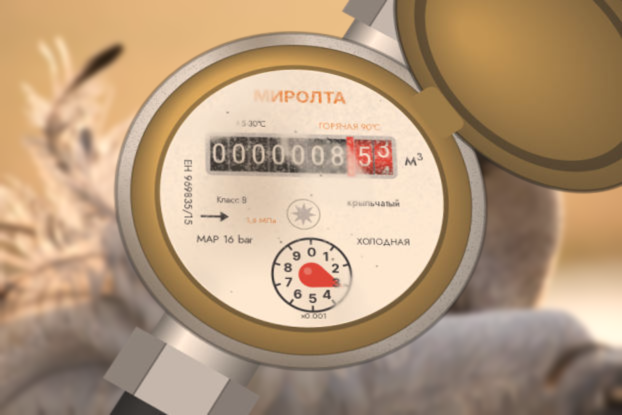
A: 8.533
